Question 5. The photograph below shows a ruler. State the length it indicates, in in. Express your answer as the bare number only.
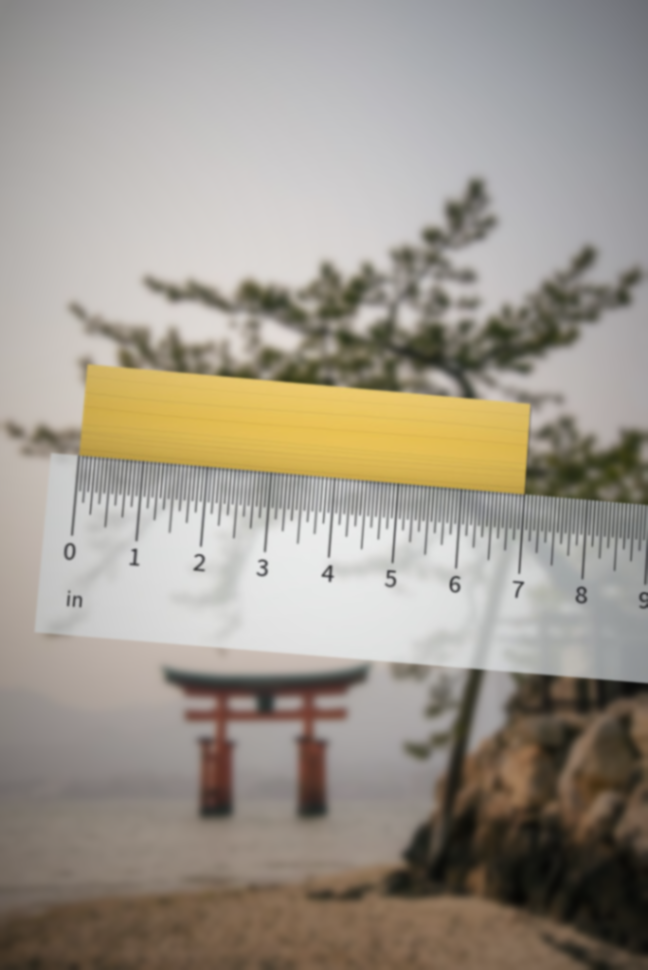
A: 7
